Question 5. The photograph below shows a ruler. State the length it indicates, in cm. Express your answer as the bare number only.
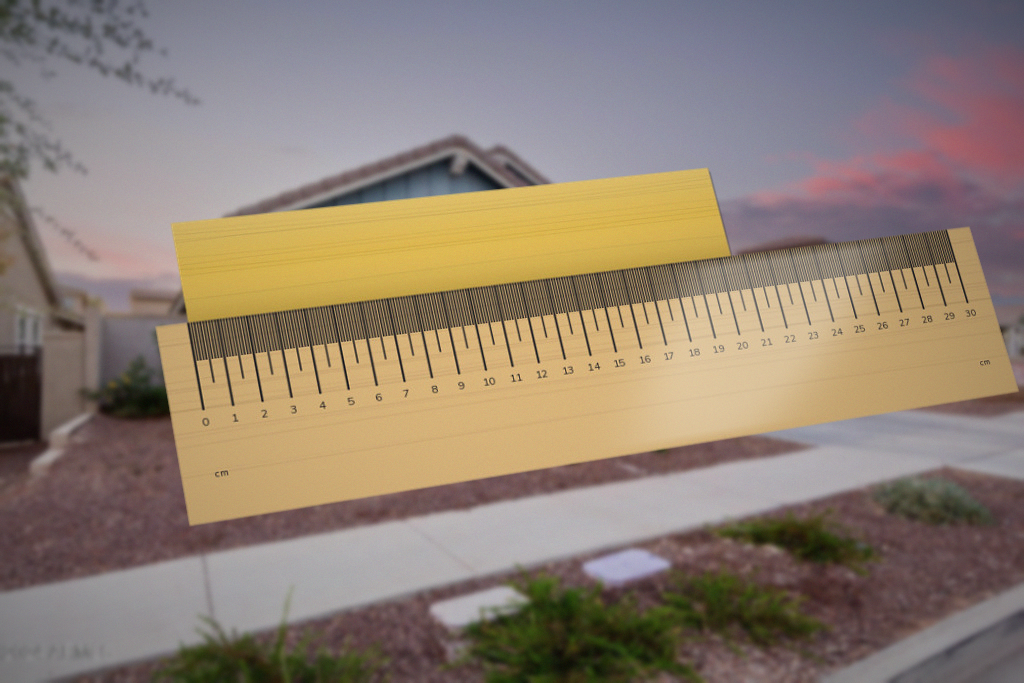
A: 20.5
